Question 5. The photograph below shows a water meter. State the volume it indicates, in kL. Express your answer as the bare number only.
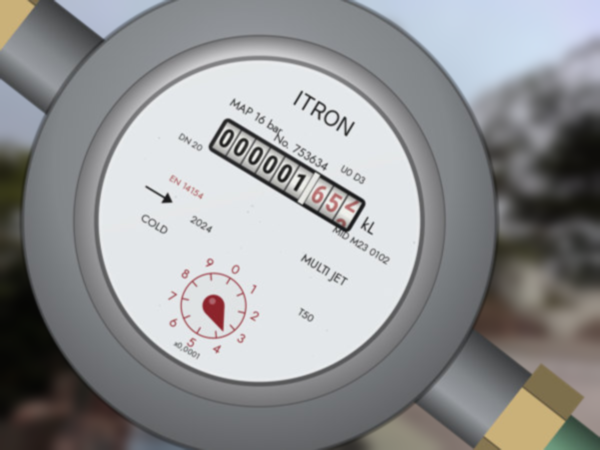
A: 1.6523
